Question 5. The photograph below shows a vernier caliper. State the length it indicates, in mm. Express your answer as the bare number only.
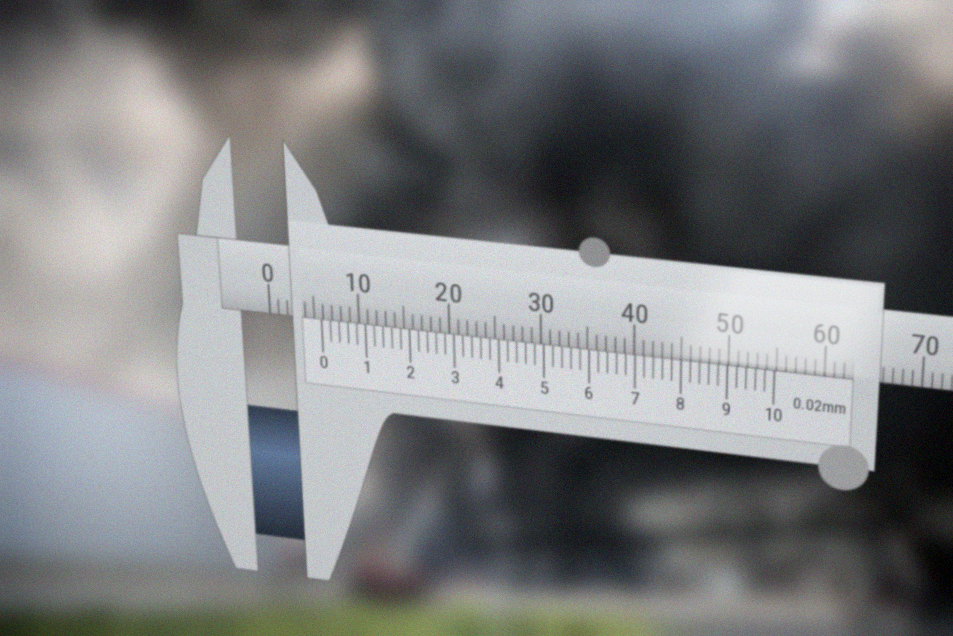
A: 5.8
